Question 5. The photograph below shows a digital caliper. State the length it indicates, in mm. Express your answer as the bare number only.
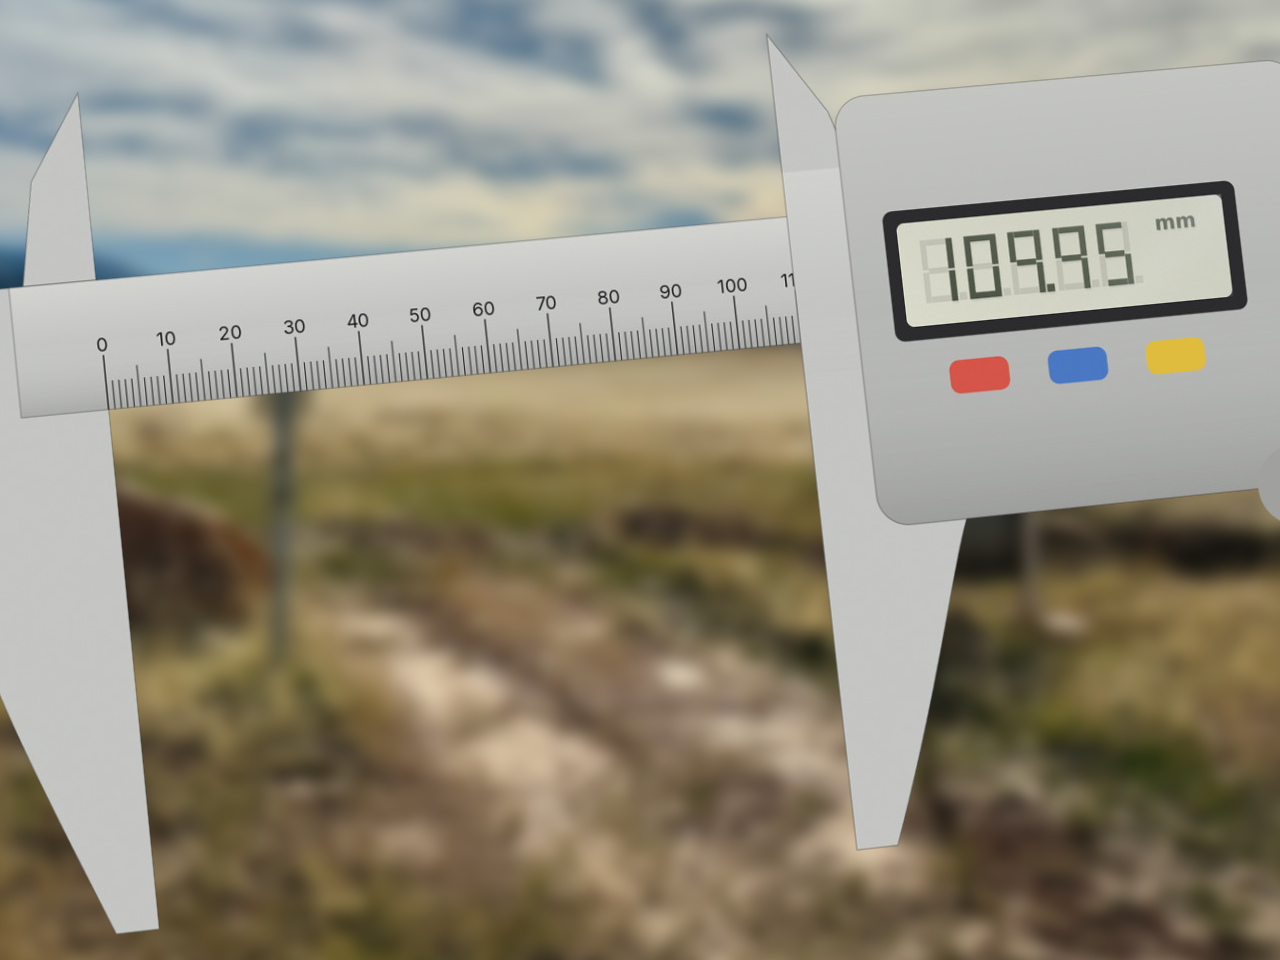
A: 109.95
